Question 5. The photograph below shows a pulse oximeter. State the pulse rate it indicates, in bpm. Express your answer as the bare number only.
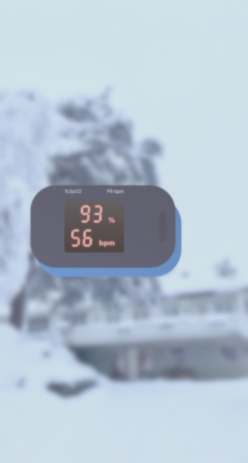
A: 56
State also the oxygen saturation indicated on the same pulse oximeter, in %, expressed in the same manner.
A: 93
